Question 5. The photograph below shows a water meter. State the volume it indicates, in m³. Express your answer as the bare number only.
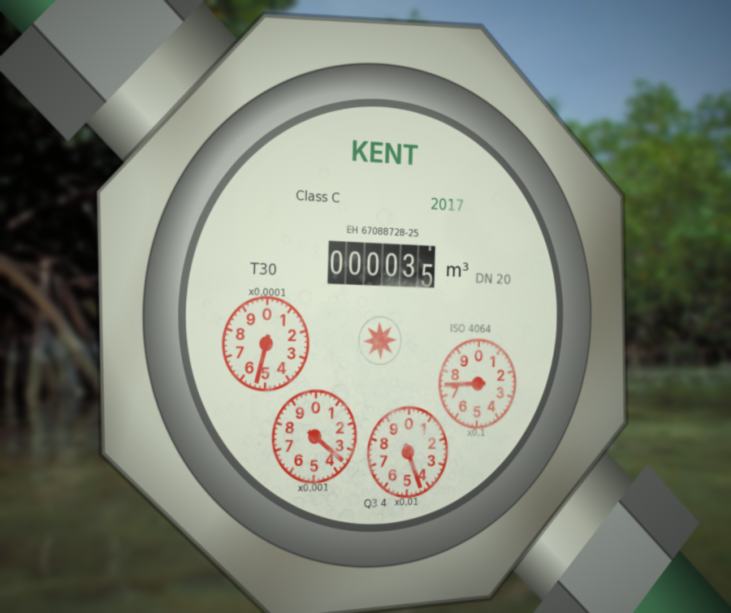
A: 34.7435
